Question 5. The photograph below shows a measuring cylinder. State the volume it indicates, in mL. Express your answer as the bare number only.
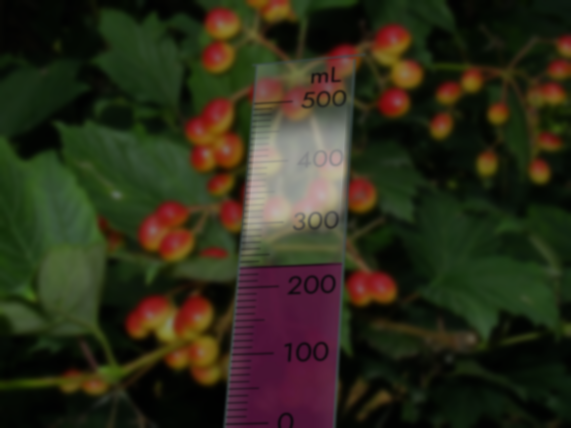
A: 230
